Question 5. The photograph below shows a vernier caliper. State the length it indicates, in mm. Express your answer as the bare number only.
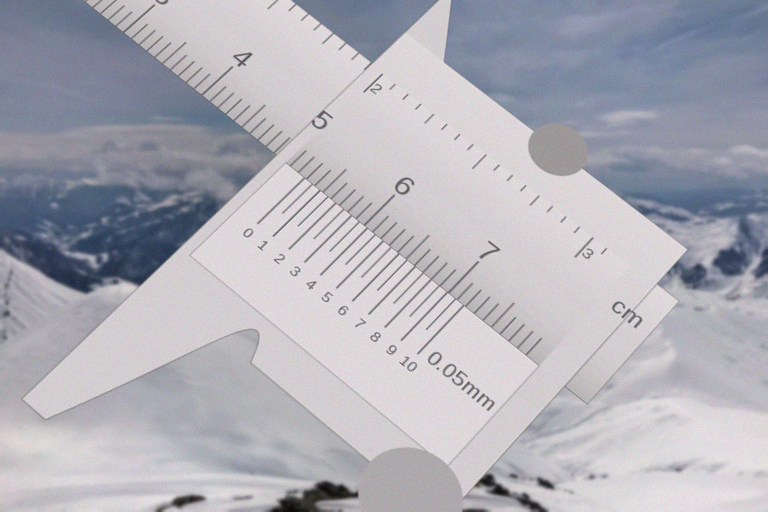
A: 52.8
